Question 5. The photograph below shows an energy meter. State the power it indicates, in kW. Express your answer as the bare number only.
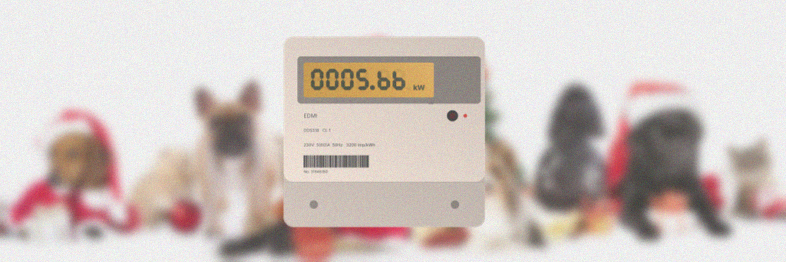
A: 5.66
